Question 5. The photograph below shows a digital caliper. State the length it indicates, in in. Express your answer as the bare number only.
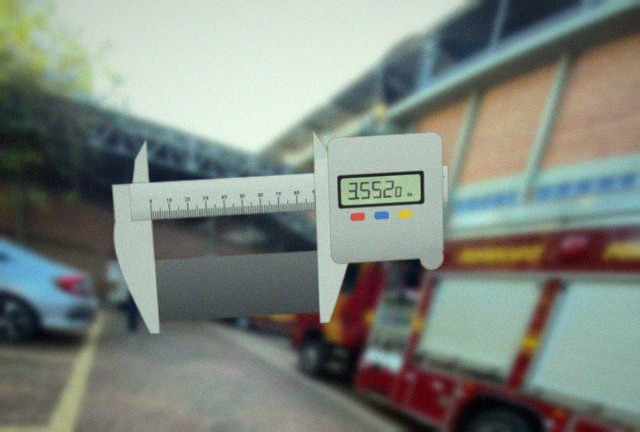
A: 3.5520
